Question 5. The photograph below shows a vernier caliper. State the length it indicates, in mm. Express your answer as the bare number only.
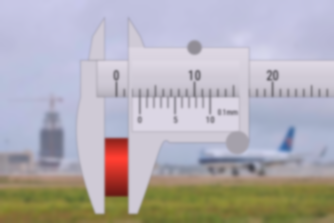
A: 3.0
